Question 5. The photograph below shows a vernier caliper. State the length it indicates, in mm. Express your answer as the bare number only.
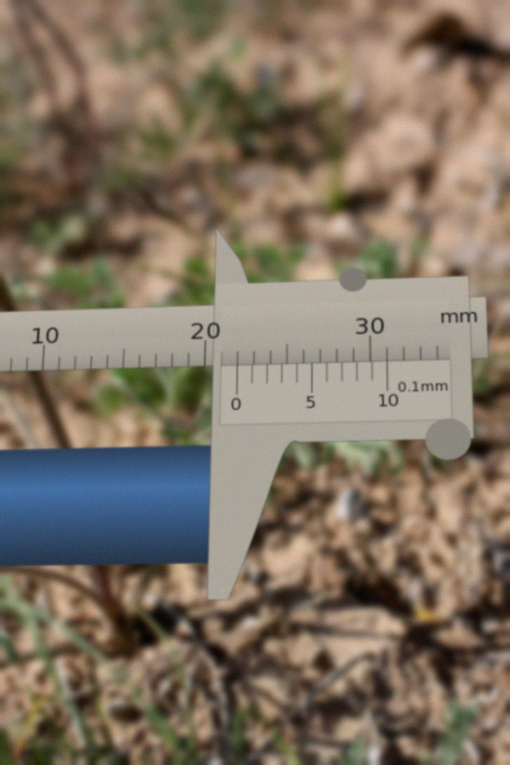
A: 22.0
